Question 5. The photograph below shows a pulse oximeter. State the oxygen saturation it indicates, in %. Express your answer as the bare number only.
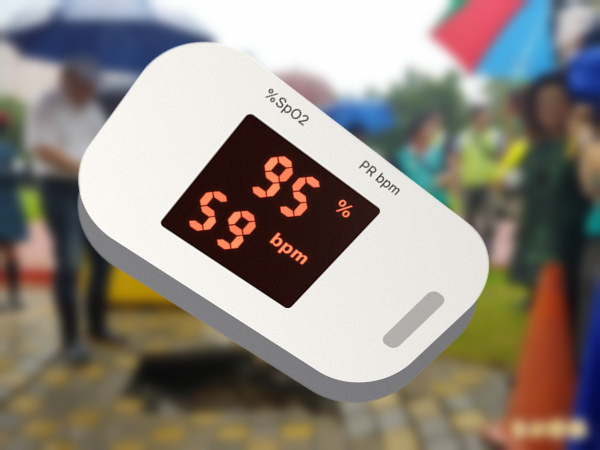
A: 95
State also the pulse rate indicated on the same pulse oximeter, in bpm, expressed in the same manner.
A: 59
